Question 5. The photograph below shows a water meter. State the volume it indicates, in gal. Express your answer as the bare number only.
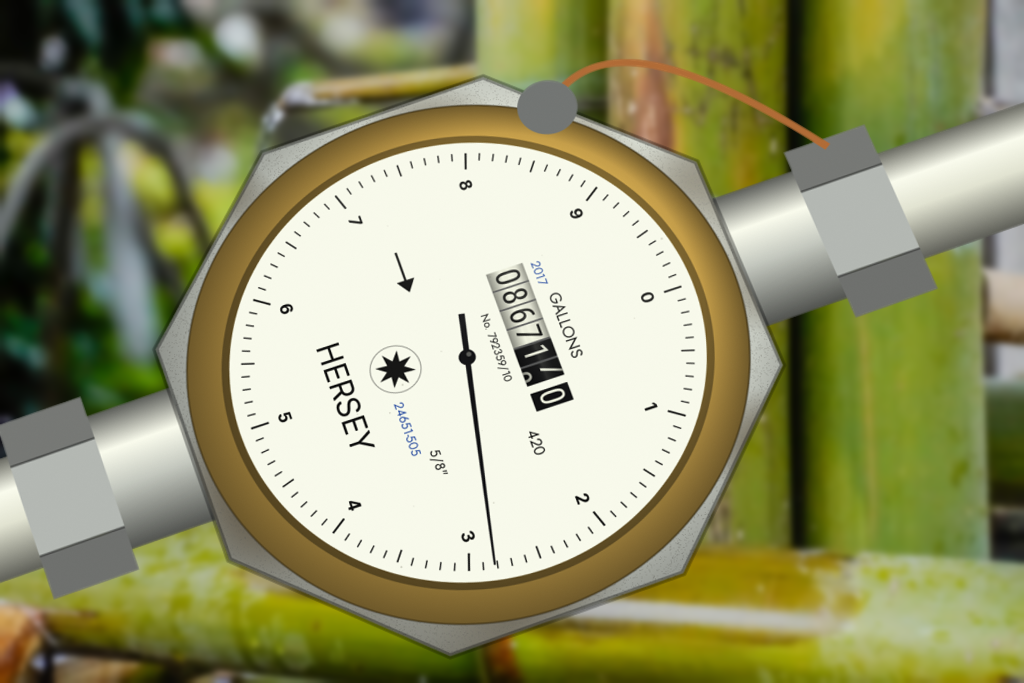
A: 867172.8
